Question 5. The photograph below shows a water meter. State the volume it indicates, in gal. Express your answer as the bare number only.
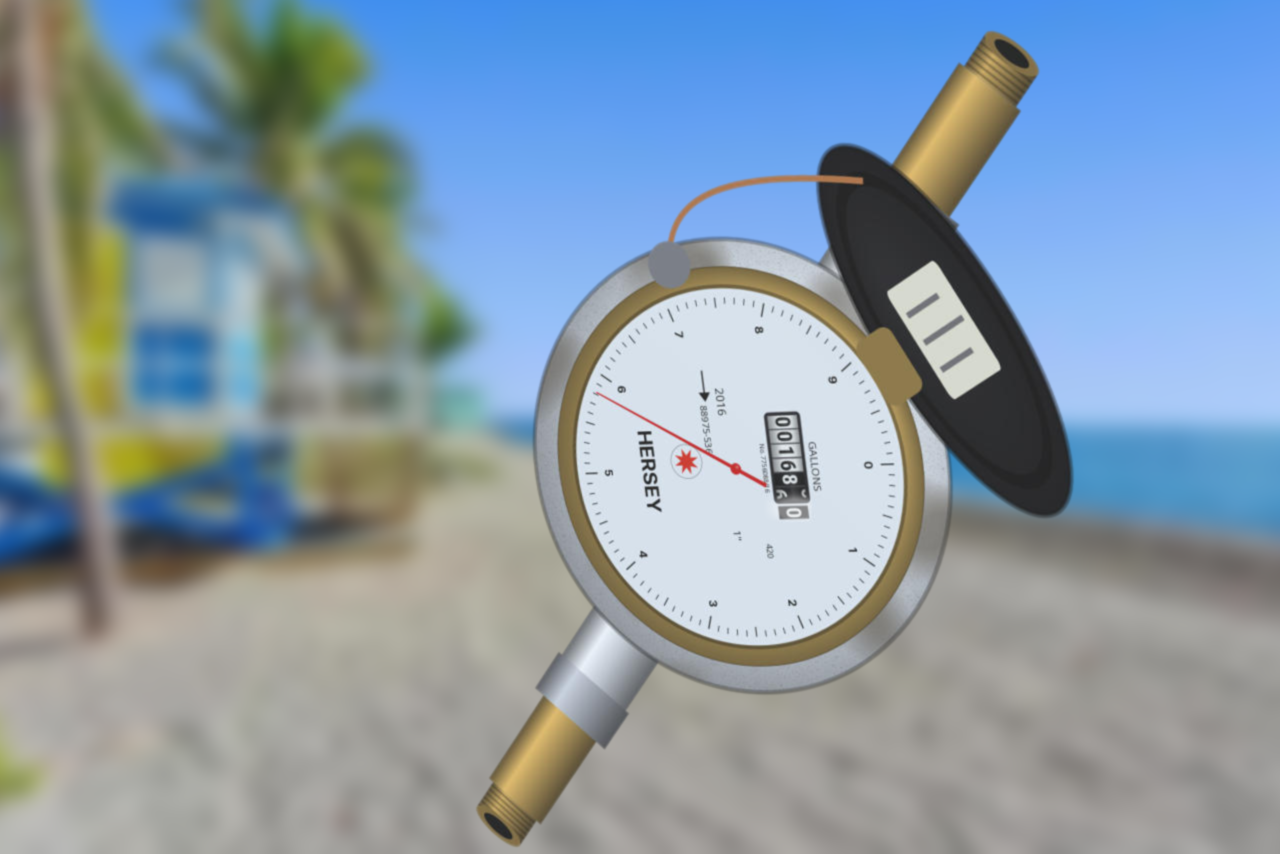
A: 16855.8
